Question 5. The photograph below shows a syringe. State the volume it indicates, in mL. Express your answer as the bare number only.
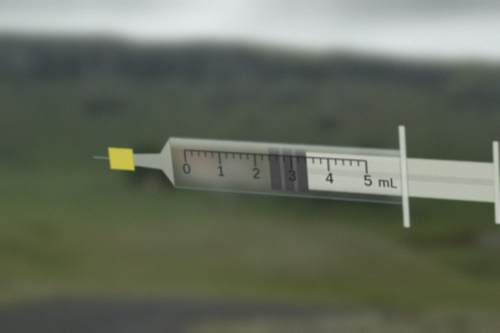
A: 2.4
